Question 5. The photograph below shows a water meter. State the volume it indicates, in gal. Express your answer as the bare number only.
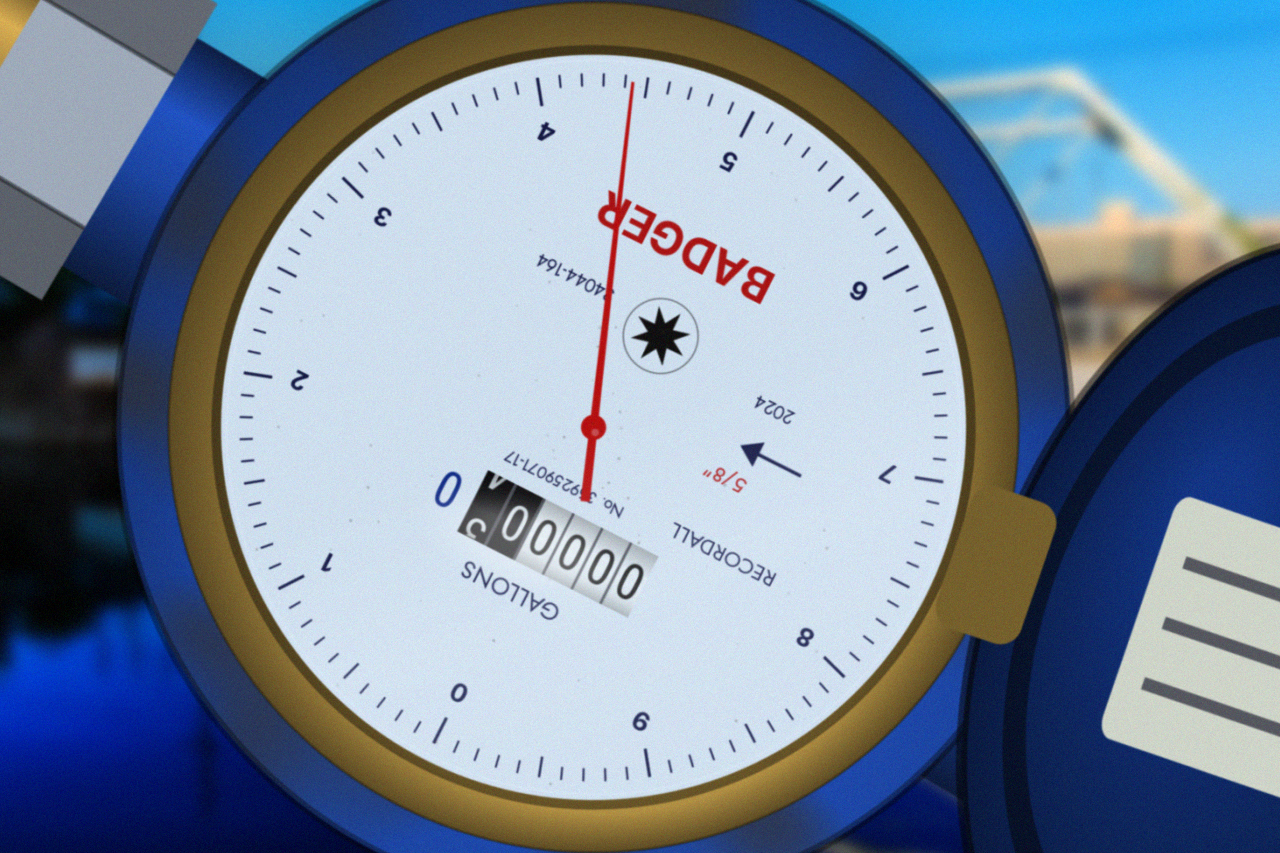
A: 34.4
